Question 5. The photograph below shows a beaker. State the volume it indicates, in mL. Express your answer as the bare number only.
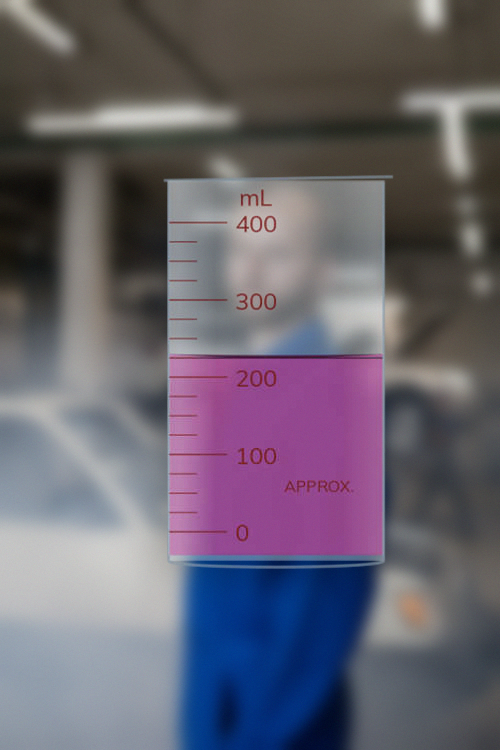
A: 225
